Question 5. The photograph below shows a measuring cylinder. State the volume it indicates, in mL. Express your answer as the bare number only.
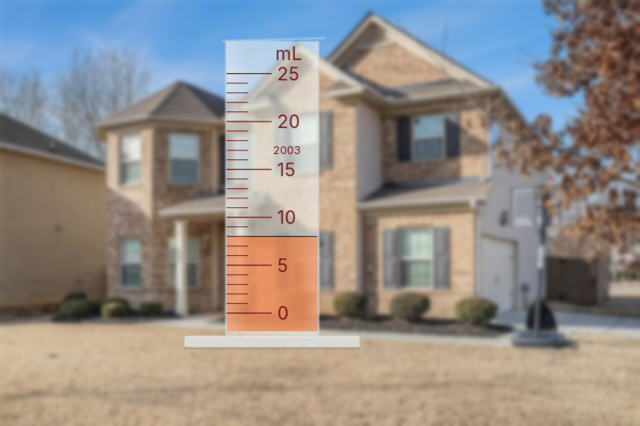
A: 8
